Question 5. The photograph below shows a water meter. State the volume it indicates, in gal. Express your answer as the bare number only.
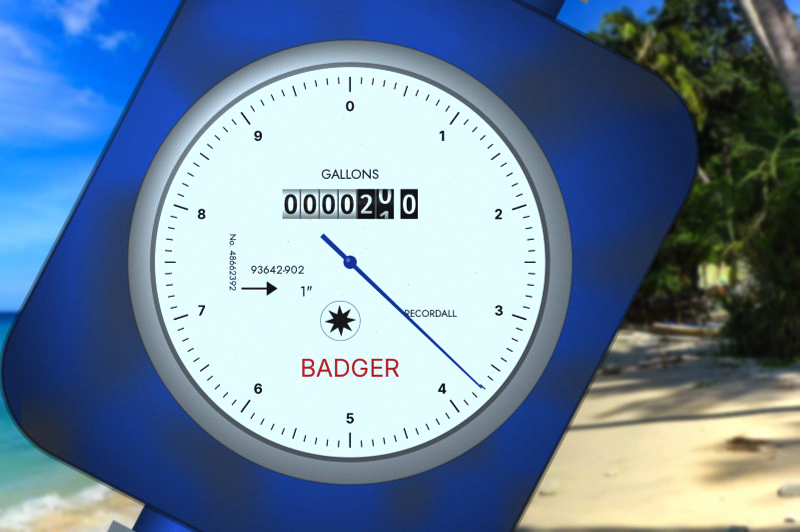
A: 203.7
